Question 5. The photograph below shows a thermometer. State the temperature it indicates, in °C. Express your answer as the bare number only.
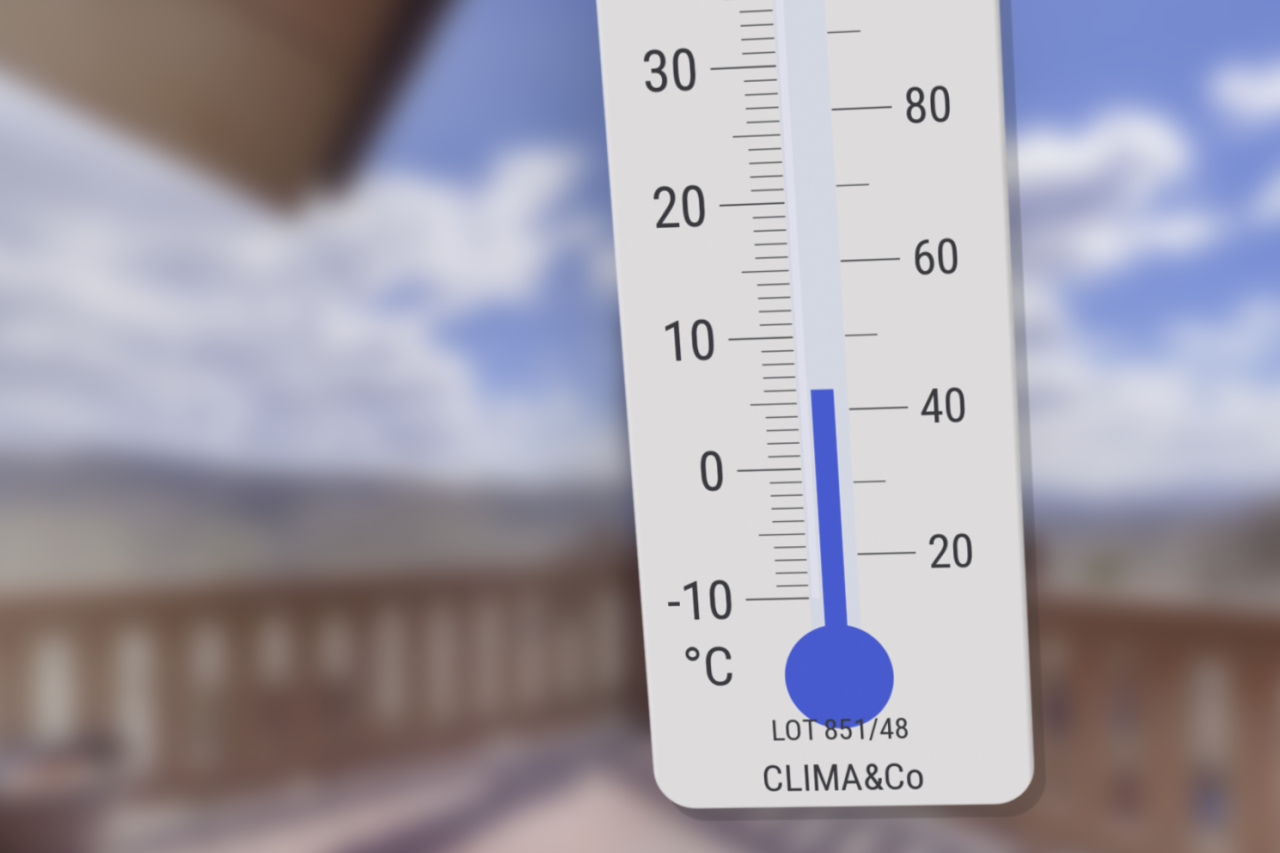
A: 6
